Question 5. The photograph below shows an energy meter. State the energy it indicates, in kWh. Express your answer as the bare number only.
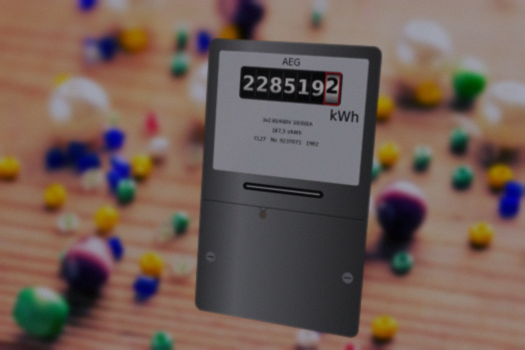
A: 228519.2
